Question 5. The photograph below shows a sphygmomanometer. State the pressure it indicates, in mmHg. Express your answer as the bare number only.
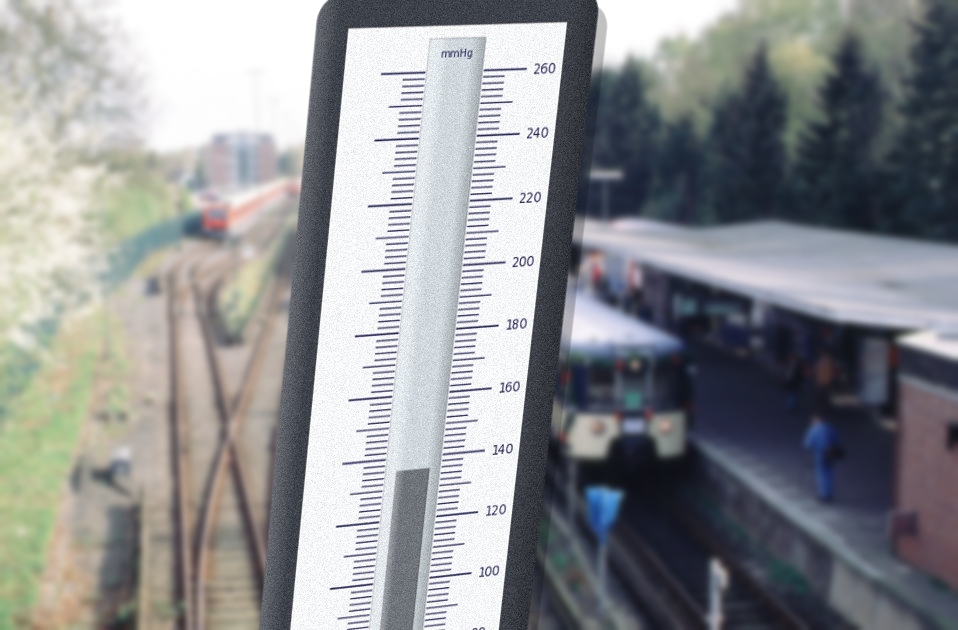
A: 136
